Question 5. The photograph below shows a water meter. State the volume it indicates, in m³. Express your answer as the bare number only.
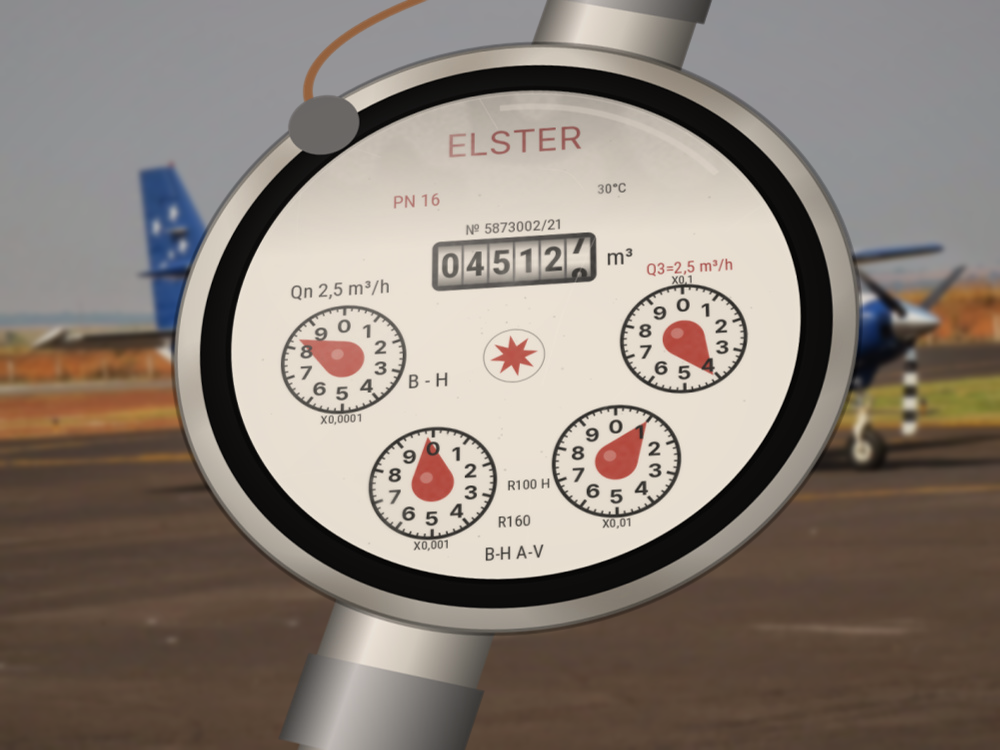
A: 45127.4098
